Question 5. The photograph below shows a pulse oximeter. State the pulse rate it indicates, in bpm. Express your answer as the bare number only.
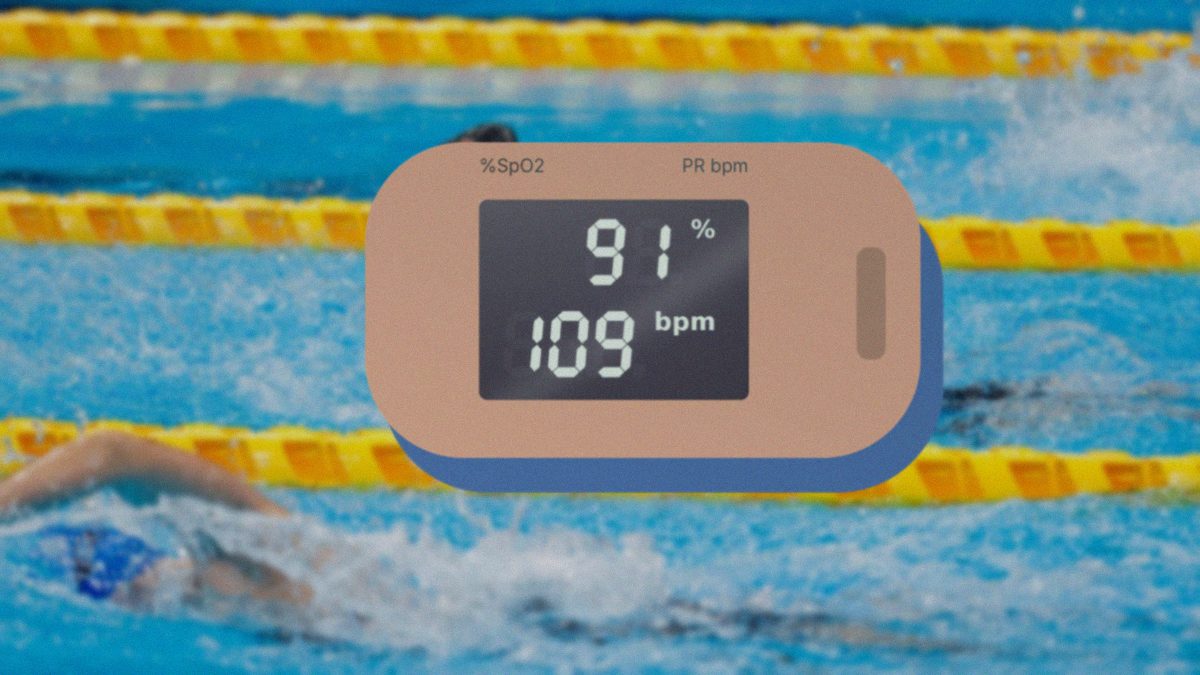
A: 109
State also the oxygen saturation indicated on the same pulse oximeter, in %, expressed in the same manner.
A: 91
